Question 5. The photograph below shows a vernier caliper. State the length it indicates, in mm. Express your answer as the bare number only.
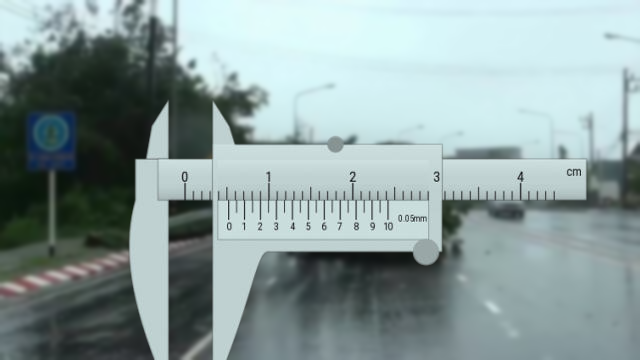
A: 5.2
